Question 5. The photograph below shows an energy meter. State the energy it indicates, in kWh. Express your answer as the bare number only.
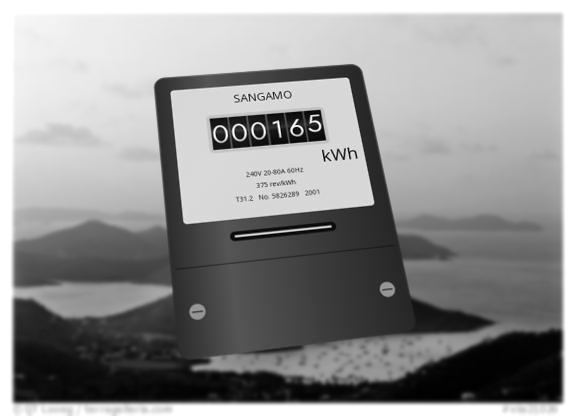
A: 165
